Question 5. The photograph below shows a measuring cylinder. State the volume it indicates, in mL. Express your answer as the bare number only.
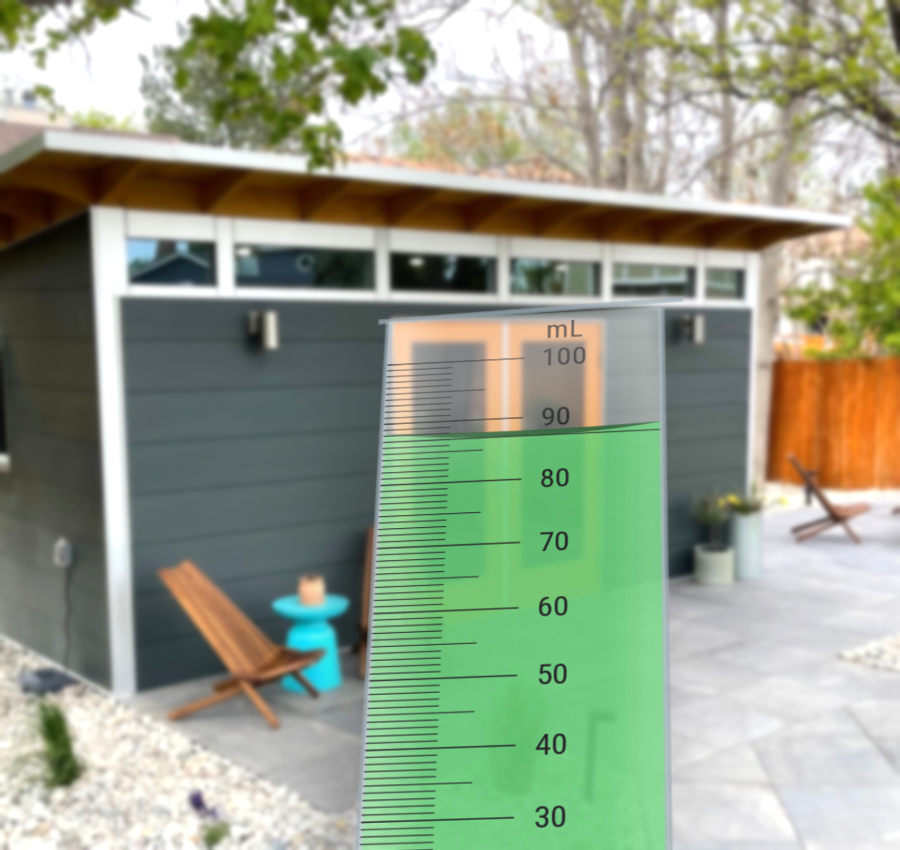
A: 87
